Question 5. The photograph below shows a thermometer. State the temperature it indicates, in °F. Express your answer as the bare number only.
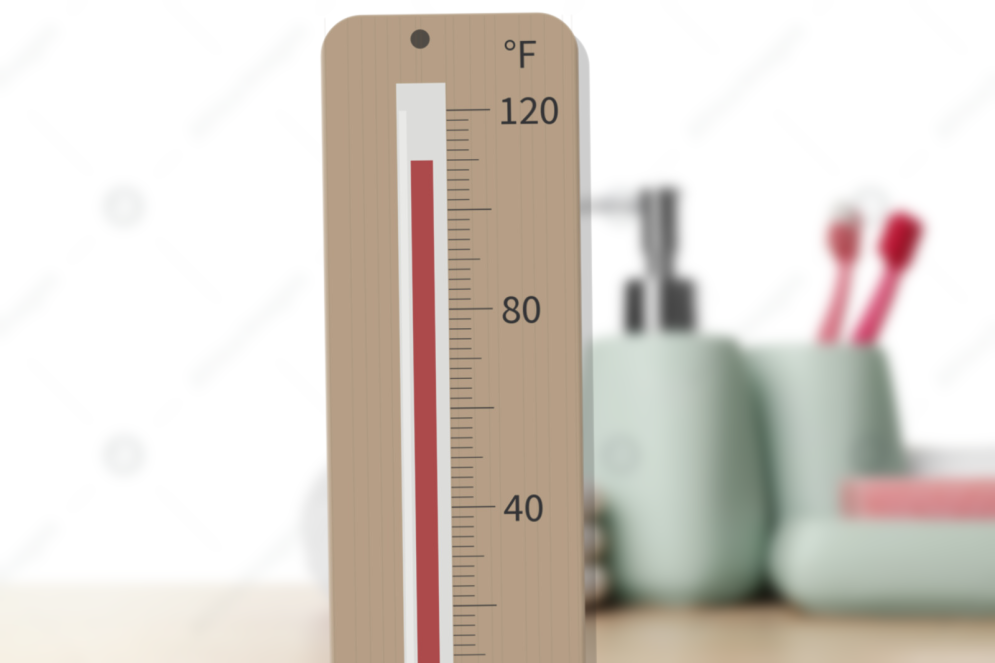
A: 110
